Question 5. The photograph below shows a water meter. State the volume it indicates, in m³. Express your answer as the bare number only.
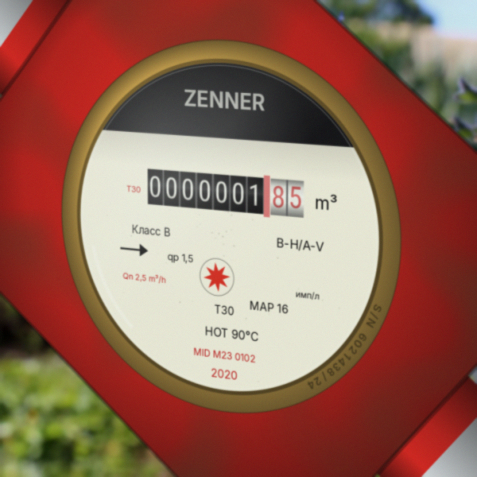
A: 1.85
